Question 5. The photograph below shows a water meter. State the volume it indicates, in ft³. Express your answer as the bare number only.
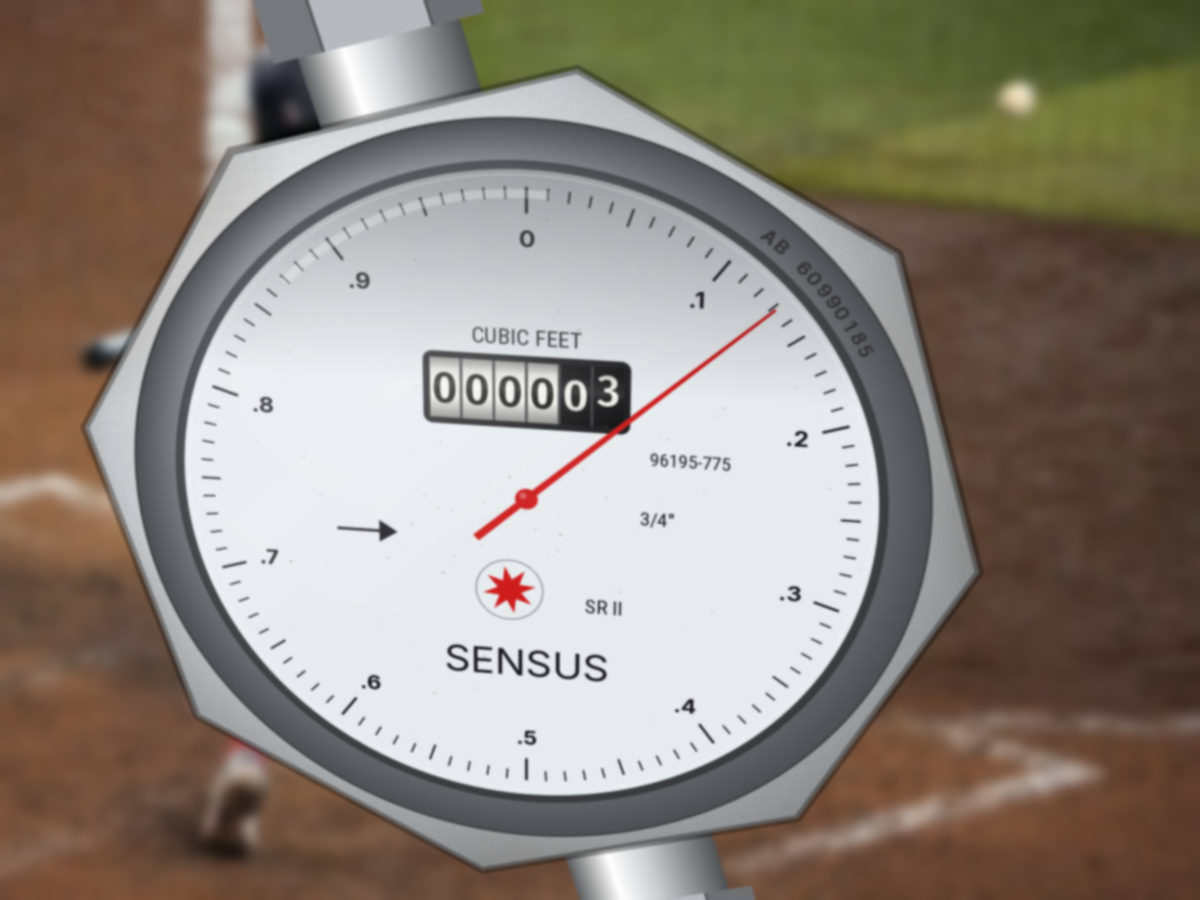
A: 3.13
